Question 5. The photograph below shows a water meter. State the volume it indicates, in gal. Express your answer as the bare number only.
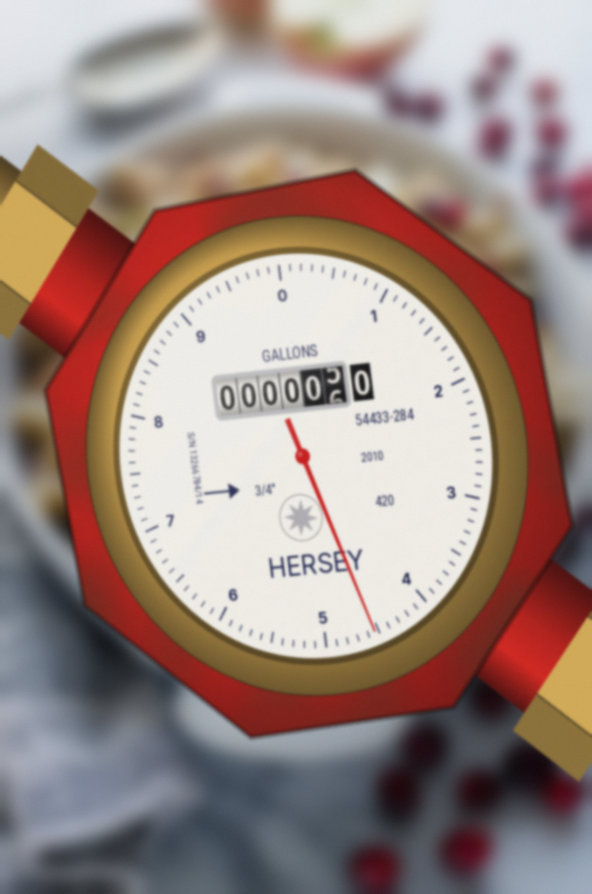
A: 54.5
